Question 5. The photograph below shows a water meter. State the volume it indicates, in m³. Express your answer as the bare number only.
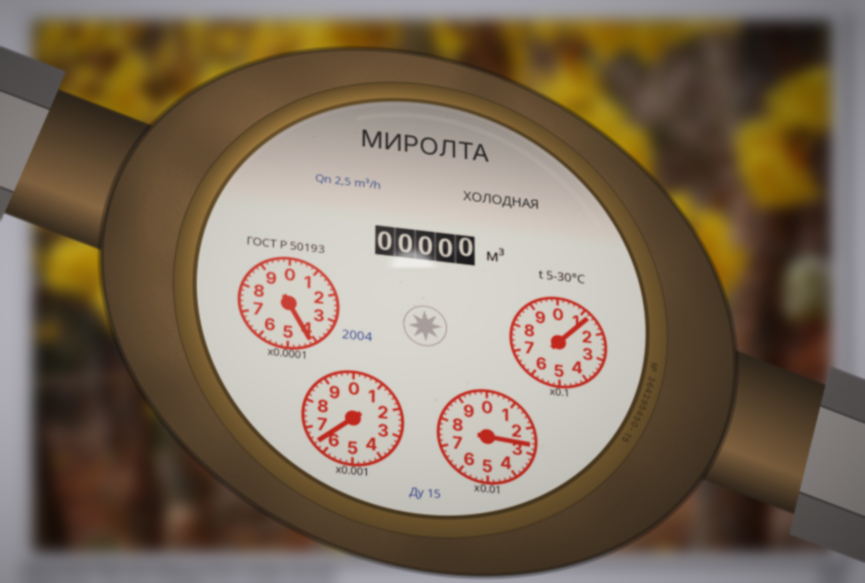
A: 0.1264
